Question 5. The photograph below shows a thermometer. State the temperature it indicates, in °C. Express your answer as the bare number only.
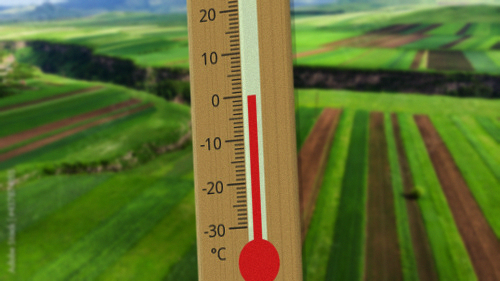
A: 0
